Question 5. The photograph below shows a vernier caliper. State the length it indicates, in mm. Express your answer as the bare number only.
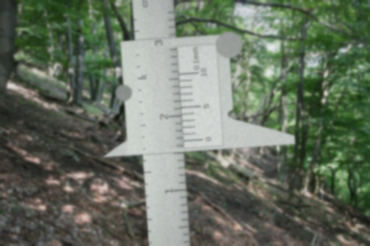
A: 16.6
